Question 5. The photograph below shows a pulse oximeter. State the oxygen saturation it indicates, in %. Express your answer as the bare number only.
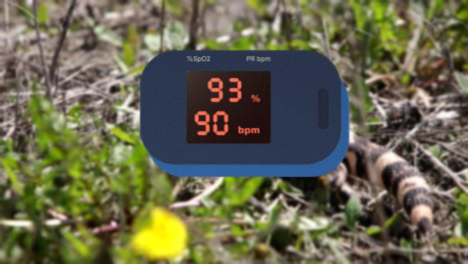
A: 93
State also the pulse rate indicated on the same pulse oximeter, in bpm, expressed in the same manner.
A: 90
